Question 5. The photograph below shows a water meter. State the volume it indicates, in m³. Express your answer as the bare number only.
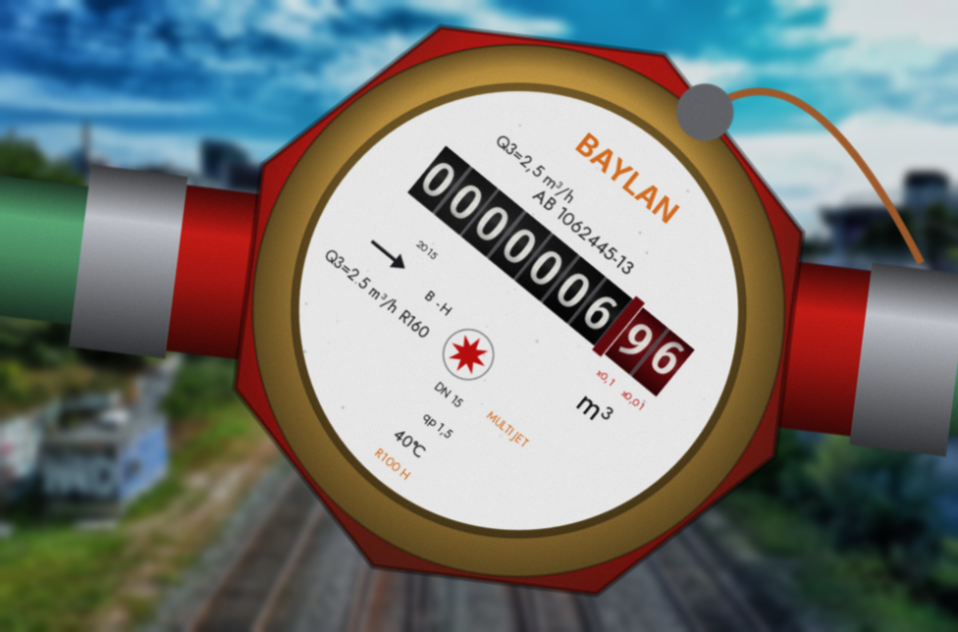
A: 6.96
